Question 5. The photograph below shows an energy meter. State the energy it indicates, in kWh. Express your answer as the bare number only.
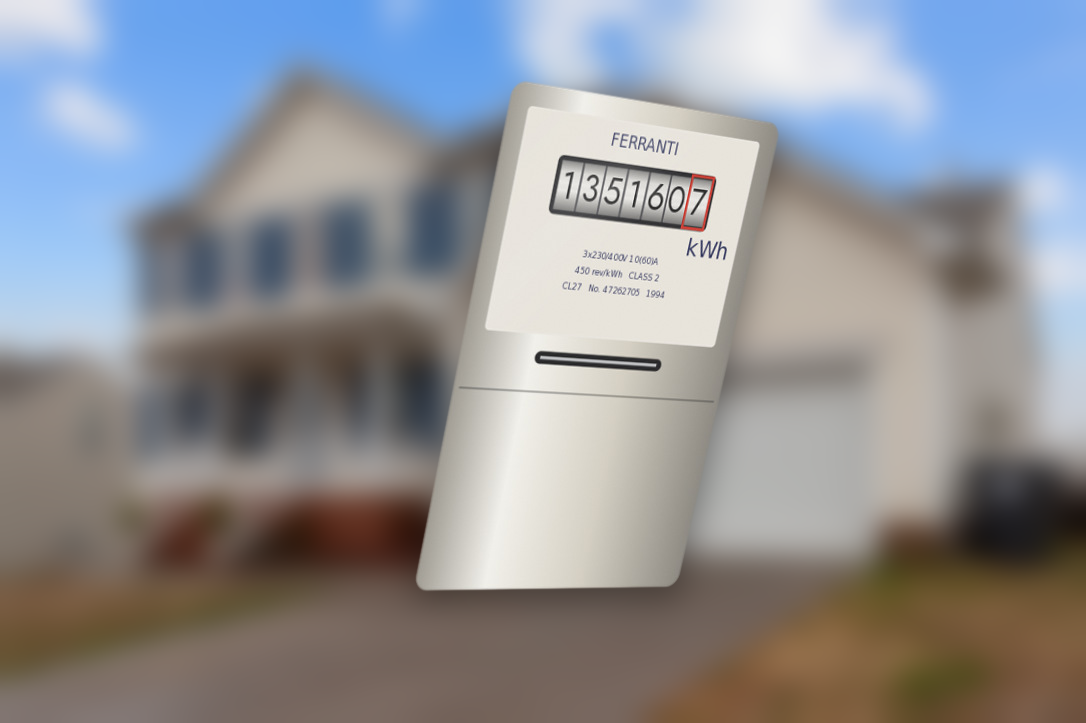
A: 135160.7
